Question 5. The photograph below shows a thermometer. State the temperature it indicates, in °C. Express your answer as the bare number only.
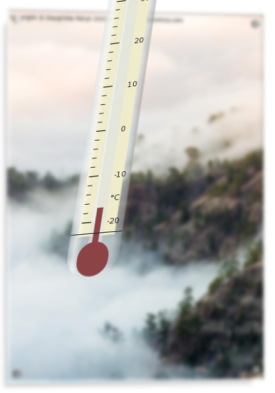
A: -17
